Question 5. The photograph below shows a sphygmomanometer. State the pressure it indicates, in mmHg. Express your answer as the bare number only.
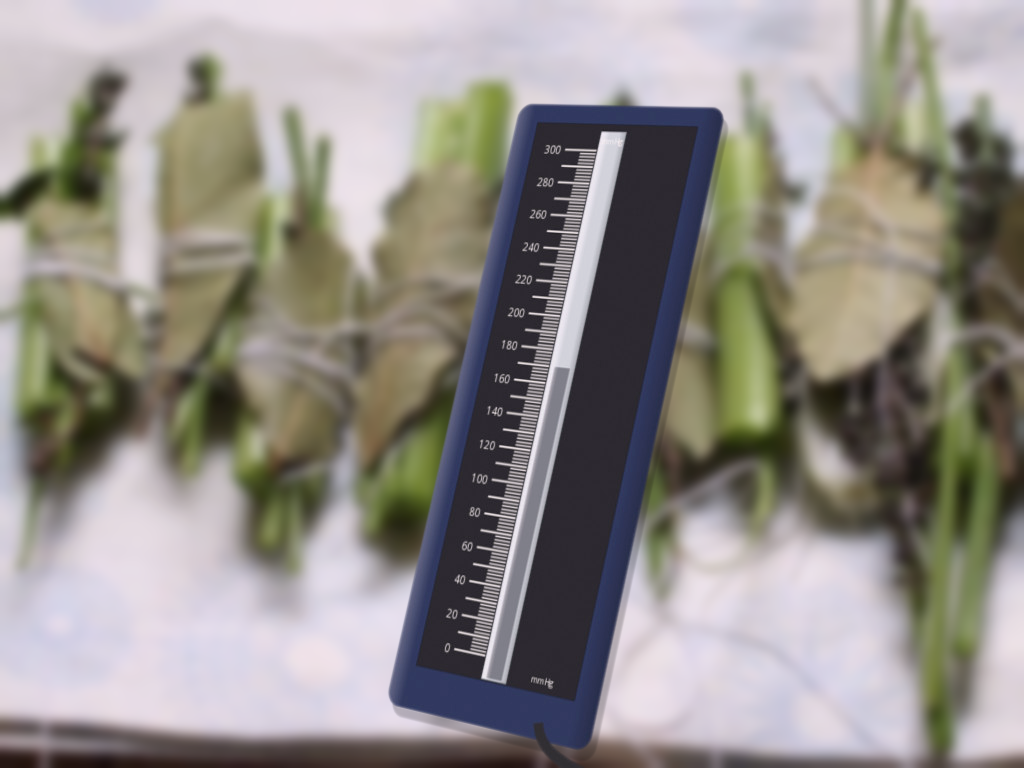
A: 170
